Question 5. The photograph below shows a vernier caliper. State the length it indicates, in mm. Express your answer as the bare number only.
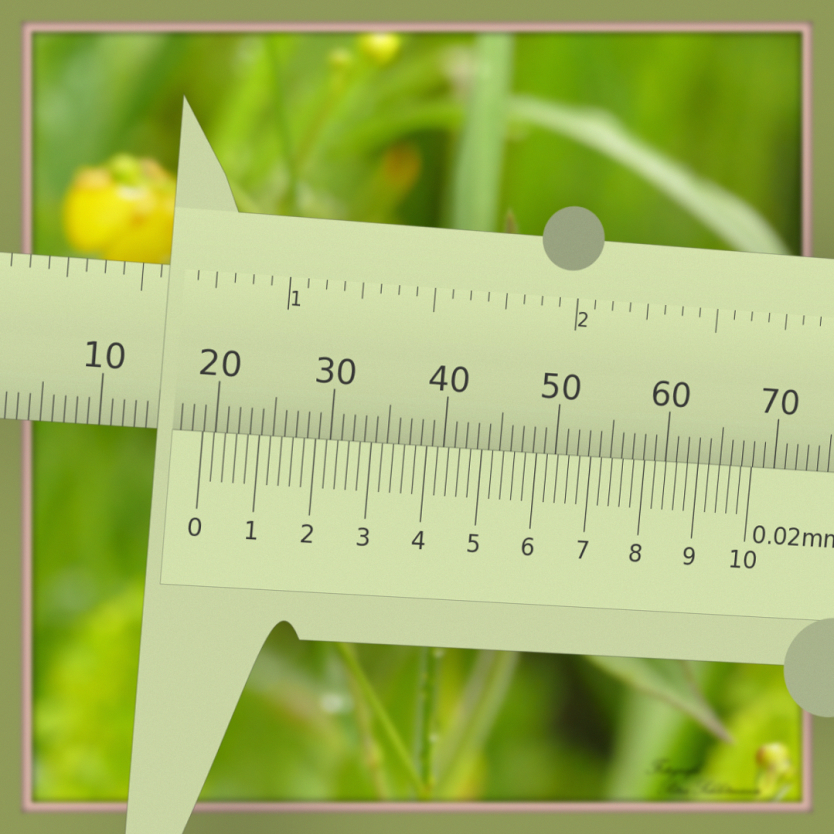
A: 18.9
